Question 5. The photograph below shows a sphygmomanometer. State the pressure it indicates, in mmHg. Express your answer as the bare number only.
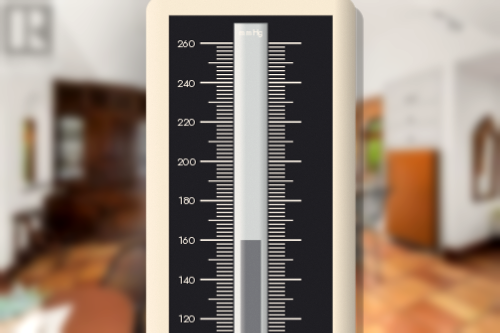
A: 160
